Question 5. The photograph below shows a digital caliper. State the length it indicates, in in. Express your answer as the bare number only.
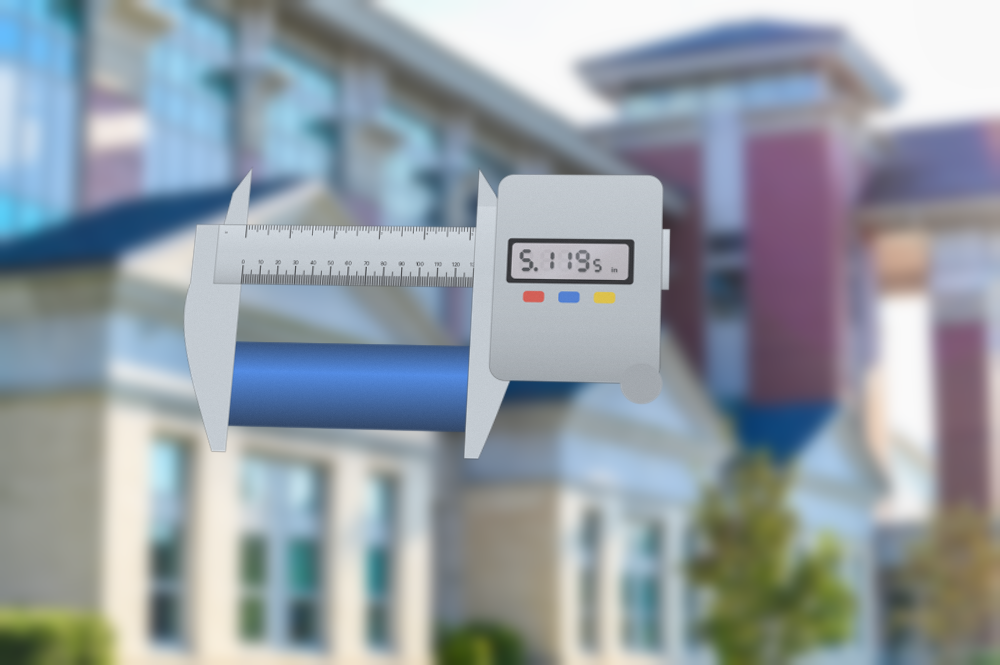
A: 5.1195
